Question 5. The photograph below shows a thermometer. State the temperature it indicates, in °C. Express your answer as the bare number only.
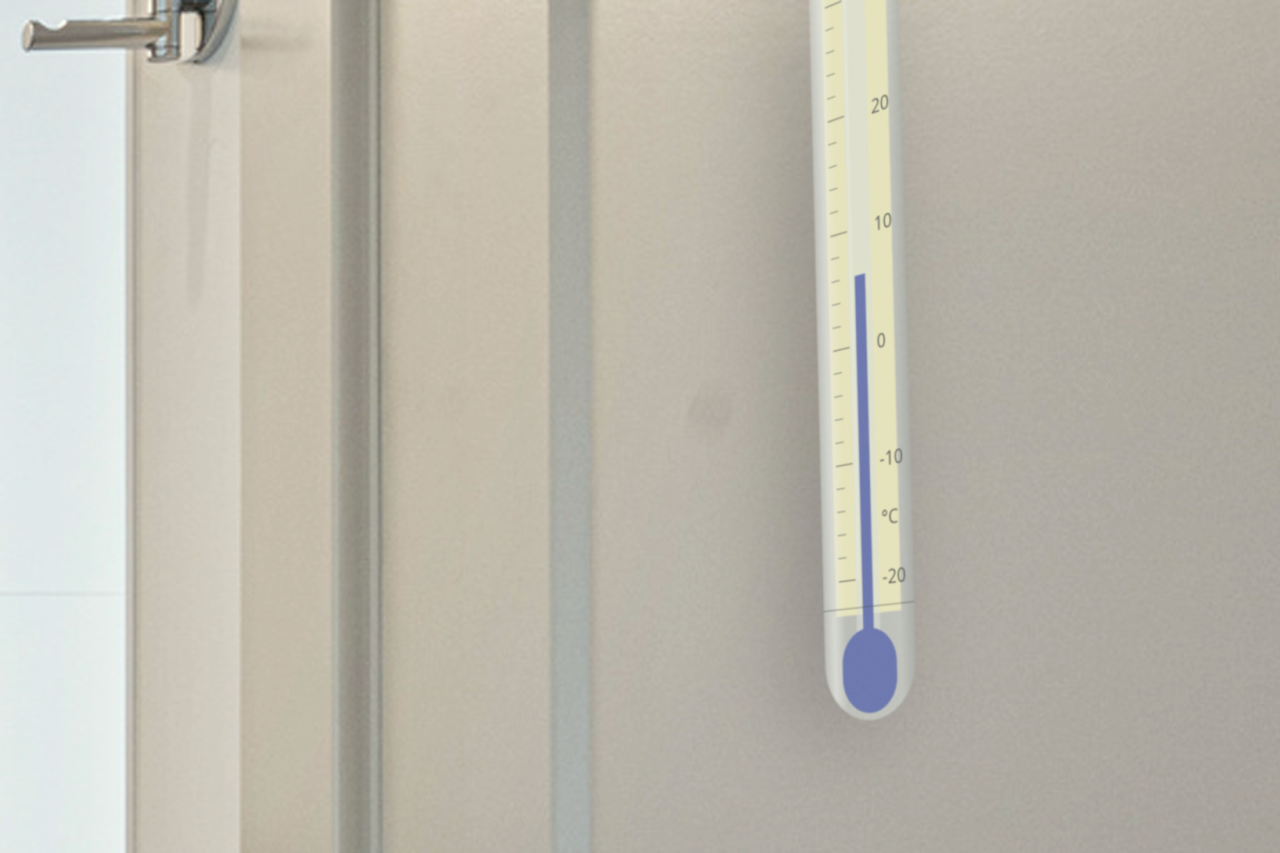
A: 6
